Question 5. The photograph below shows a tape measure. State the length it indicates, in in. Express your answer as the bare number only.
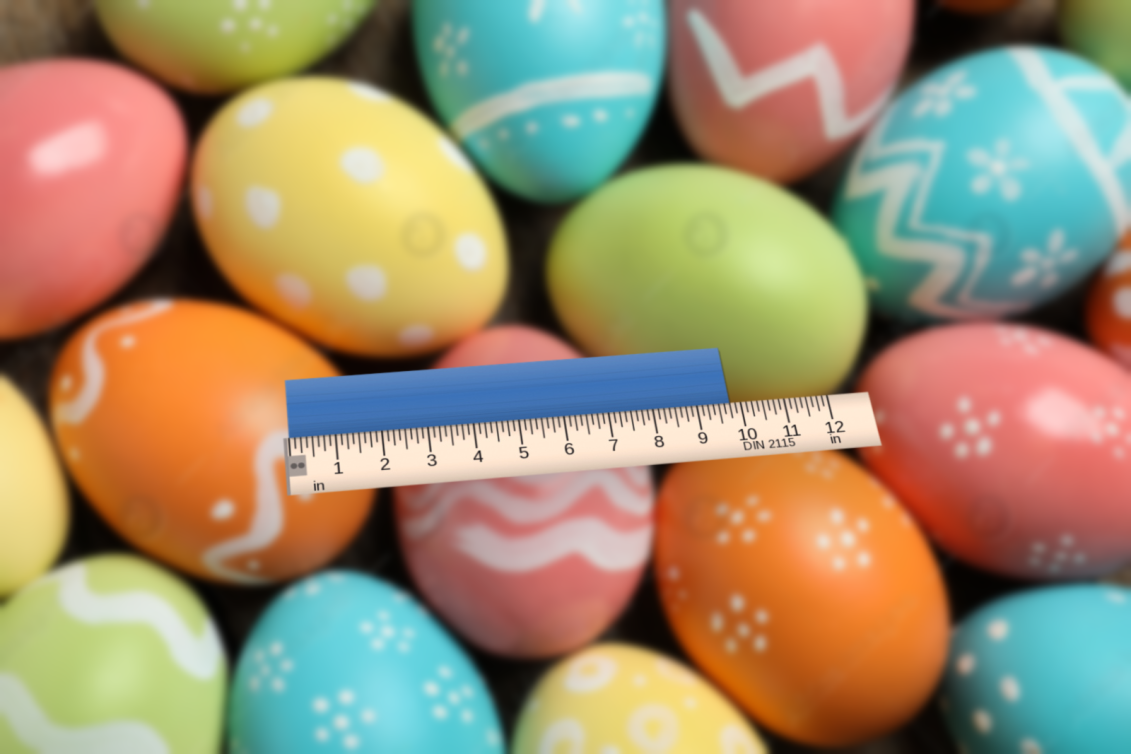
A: 9.75
